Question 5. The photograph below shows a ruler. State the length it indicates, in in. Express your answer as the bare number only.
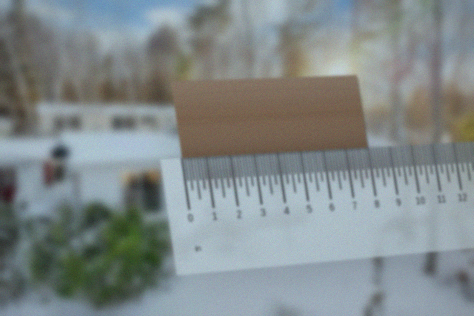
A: 8
